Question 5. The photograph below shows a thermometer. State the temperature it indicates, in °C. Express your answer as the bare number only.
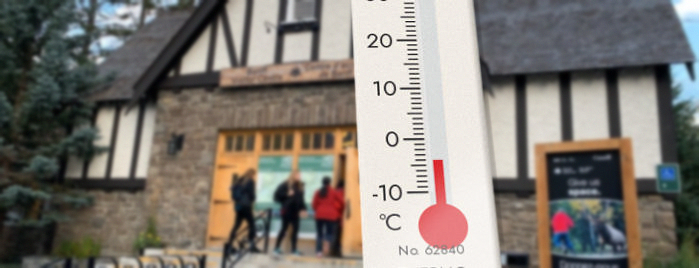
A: -4
